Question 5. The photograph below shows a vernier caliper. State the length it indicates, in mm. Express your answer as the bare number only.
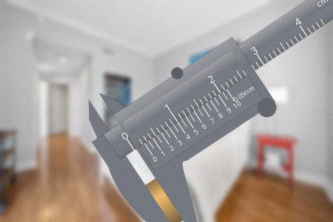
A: 2.4
